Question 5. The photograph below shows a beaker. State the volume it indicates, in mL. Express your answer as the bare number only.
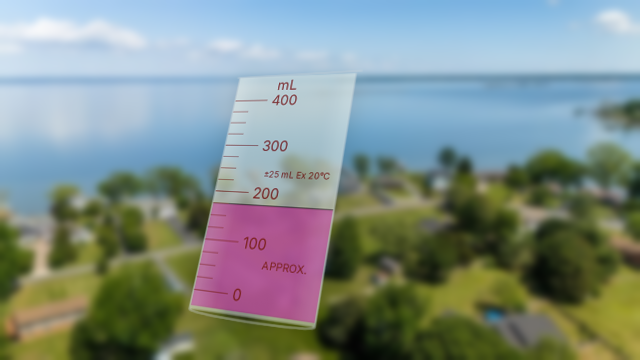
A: 175
